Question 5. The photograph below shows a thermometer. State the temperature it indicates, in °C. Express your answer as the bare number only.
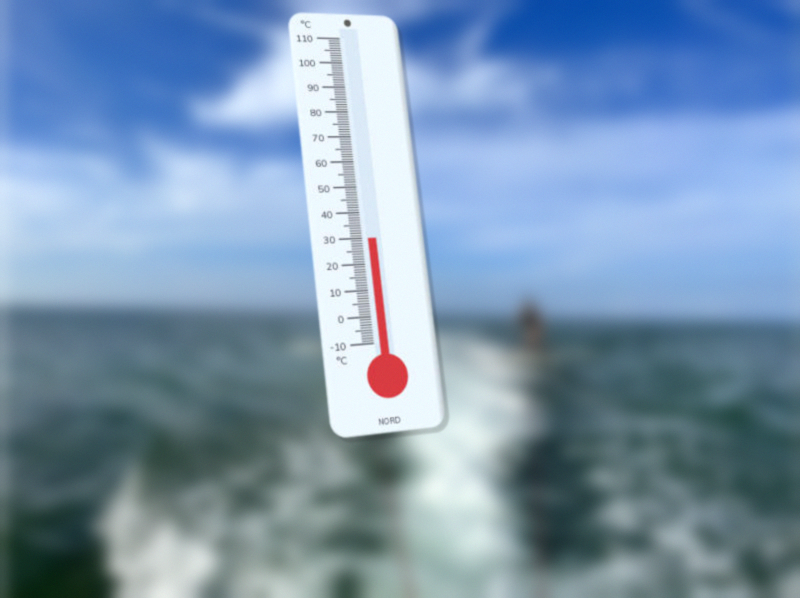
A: 30
